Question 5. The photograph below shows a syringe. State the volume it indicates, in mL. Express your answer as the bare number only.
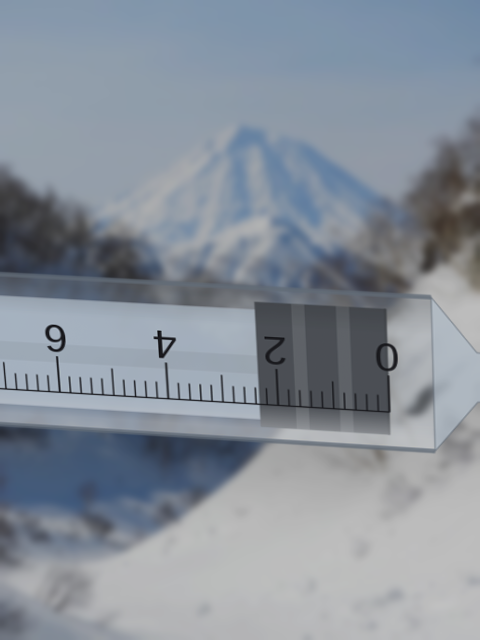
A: 0
